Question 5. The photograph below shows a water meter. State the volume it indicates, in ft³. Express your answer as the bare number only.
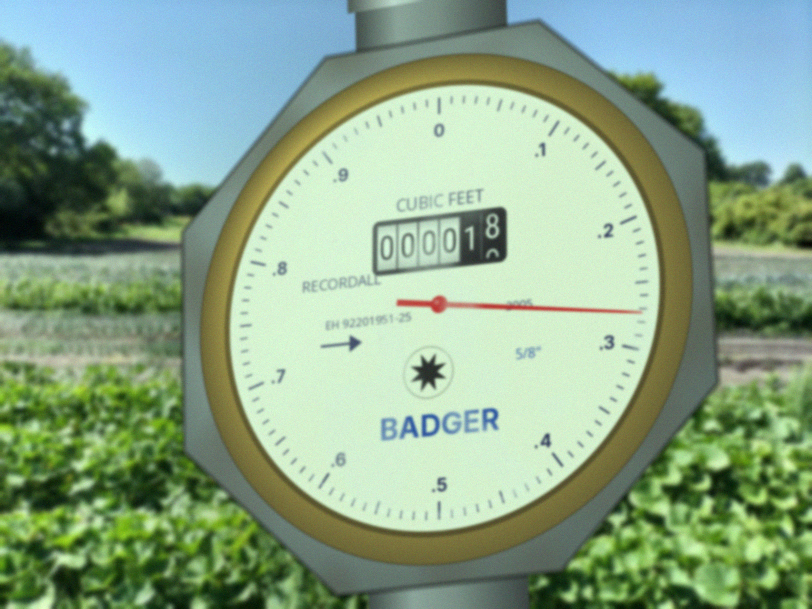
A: 18.27
